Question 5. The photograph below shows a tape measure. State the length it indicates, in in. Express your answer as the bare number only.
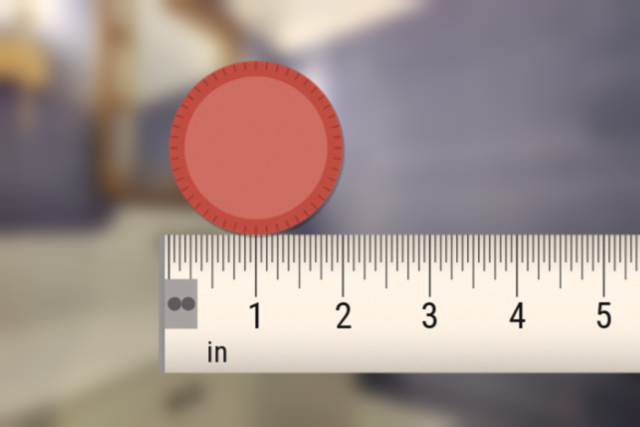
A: 2
